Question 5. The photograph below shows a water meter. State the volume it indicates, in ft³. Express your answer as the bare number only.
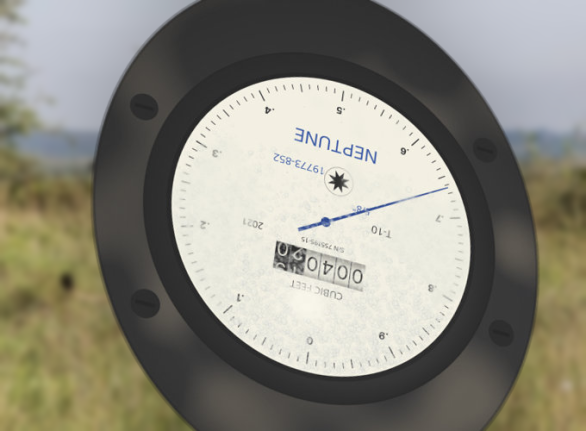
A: 4019.66
